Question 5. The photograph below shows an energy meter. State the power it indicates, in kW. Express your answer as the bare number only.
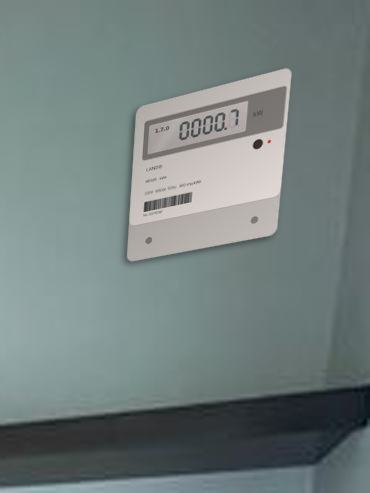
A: 0.7
